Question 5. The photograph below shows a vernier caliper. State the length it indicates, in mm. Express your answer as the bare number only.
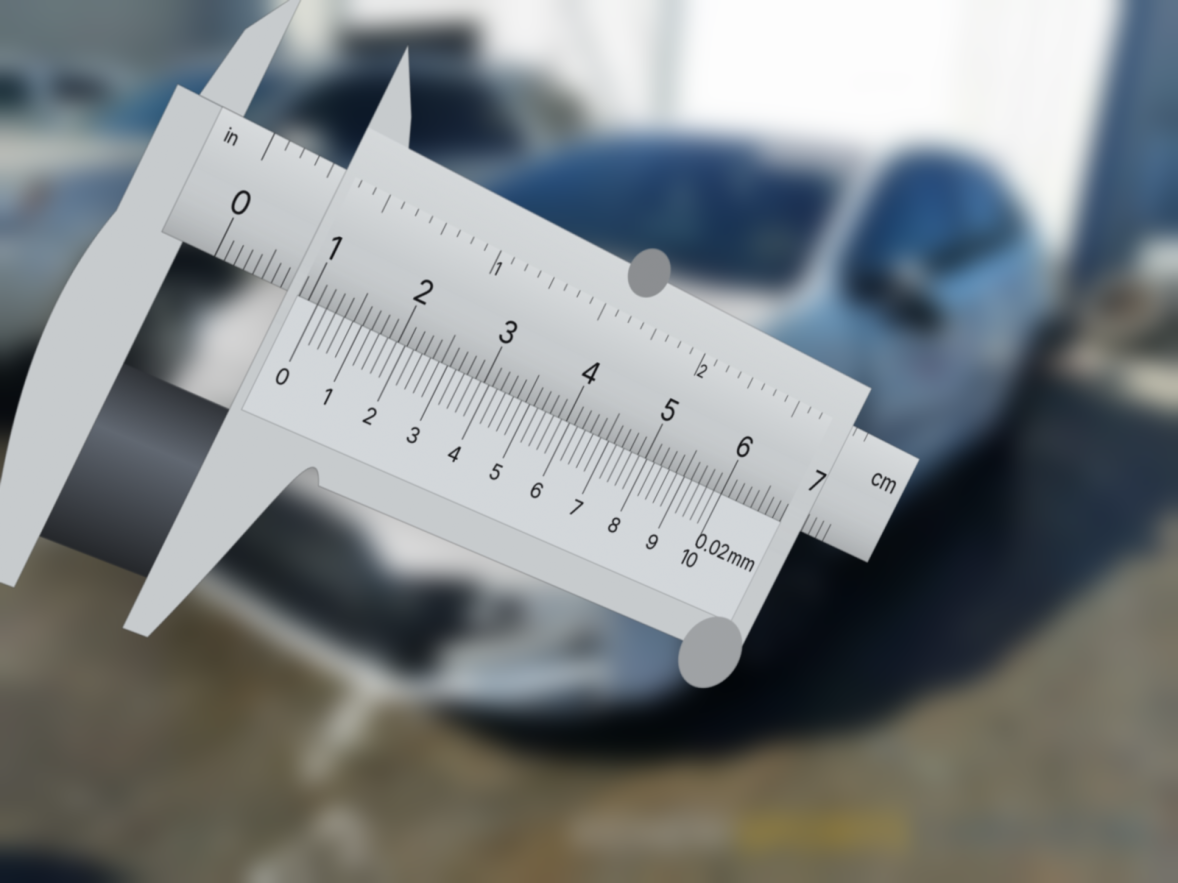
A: 11.0
